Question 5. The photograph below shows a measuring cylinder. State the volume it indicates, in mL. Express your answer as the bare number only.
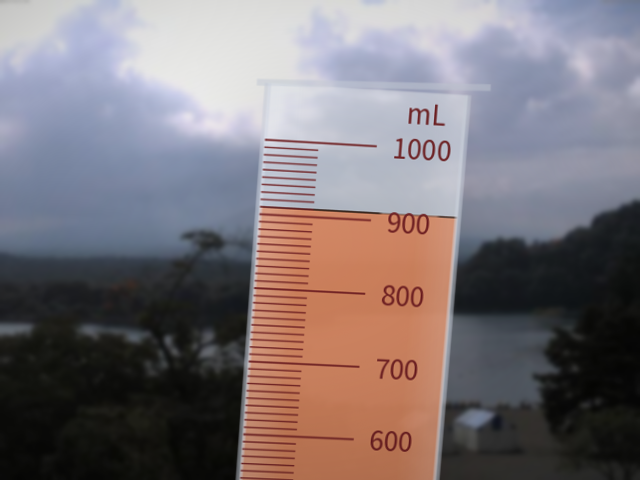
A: 910
